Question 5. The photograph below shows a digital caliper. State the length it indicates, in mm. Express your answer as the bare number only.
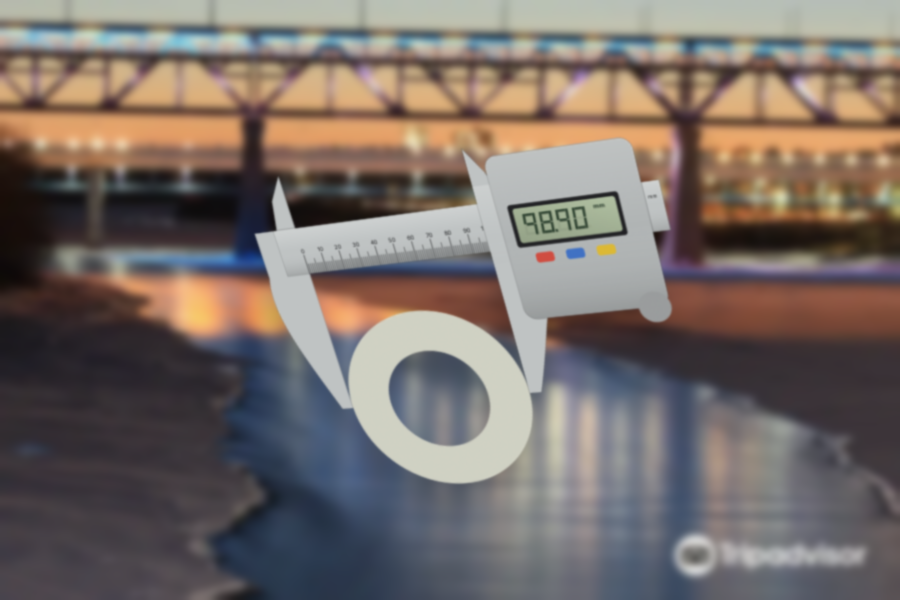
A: 98.90
